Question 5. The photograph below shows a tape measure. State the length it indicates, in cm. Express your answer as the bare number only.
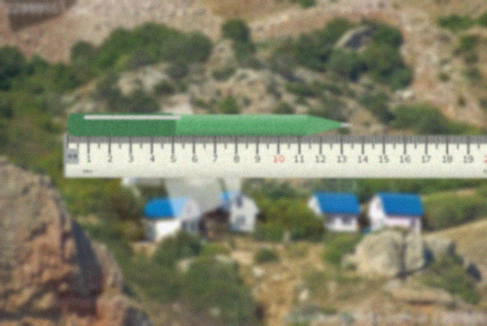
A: 13.5
